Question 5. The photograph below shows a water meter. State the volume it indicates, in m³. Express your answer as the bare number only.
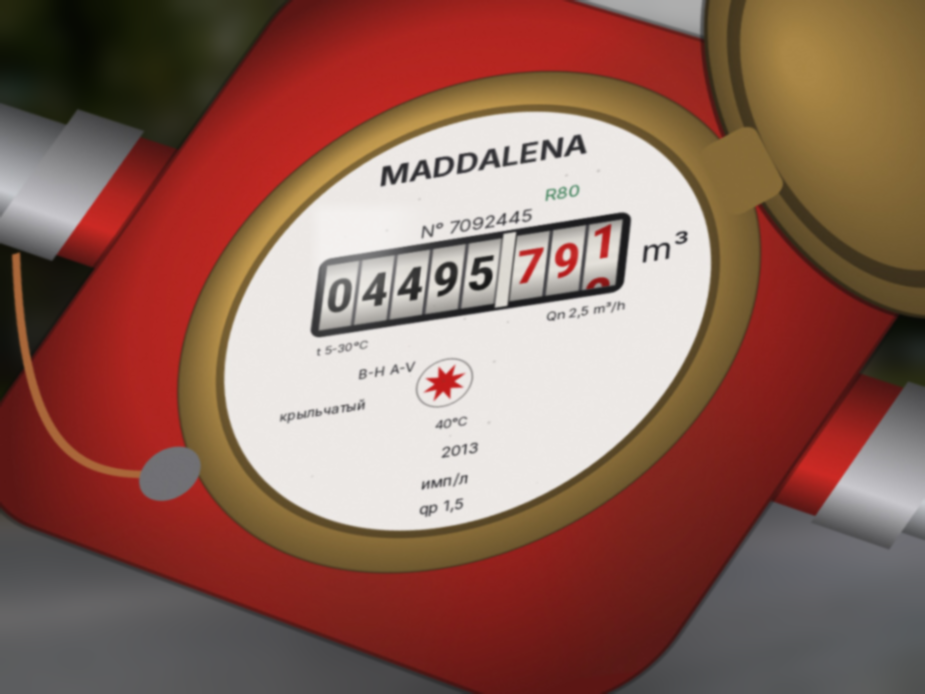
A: 4495.791
